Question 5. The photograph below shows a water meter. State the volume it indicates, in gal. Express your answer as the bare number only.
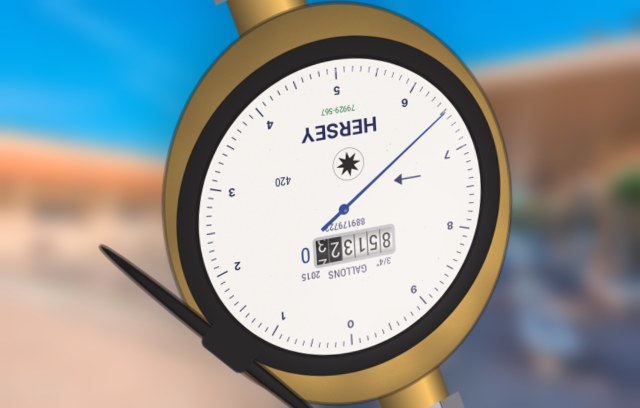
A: 8513226.5
